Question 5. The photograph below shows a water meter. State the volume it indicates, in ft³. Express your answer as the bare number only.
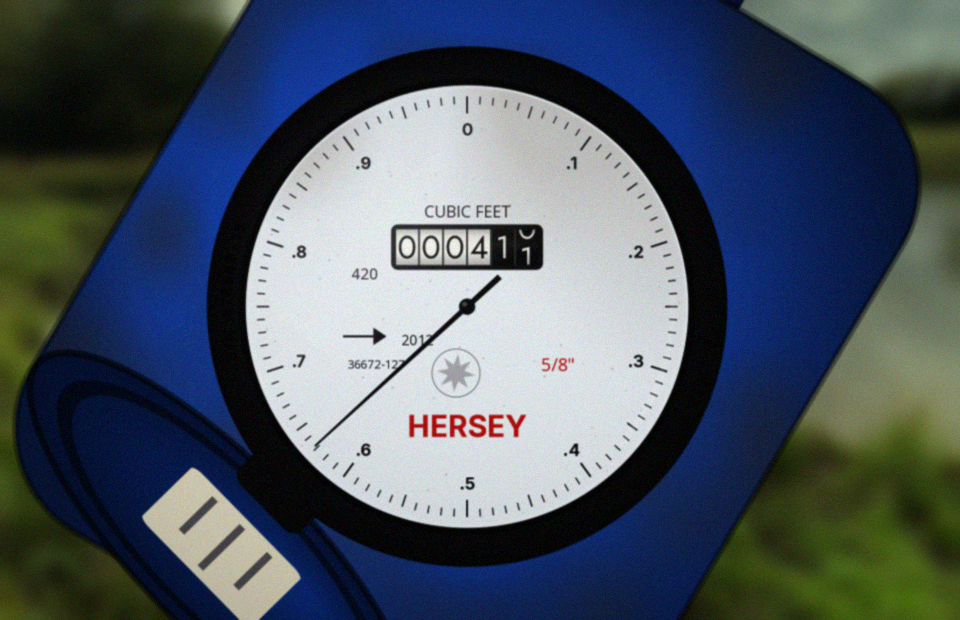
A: 410.63
